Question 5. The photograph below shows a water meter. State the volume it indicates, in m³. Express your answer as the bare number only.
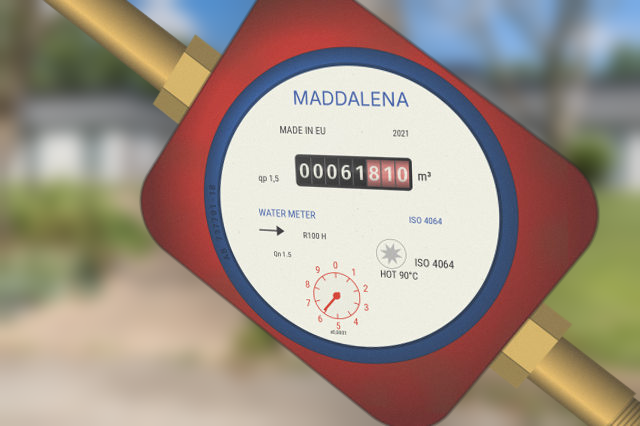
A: 61.8106
